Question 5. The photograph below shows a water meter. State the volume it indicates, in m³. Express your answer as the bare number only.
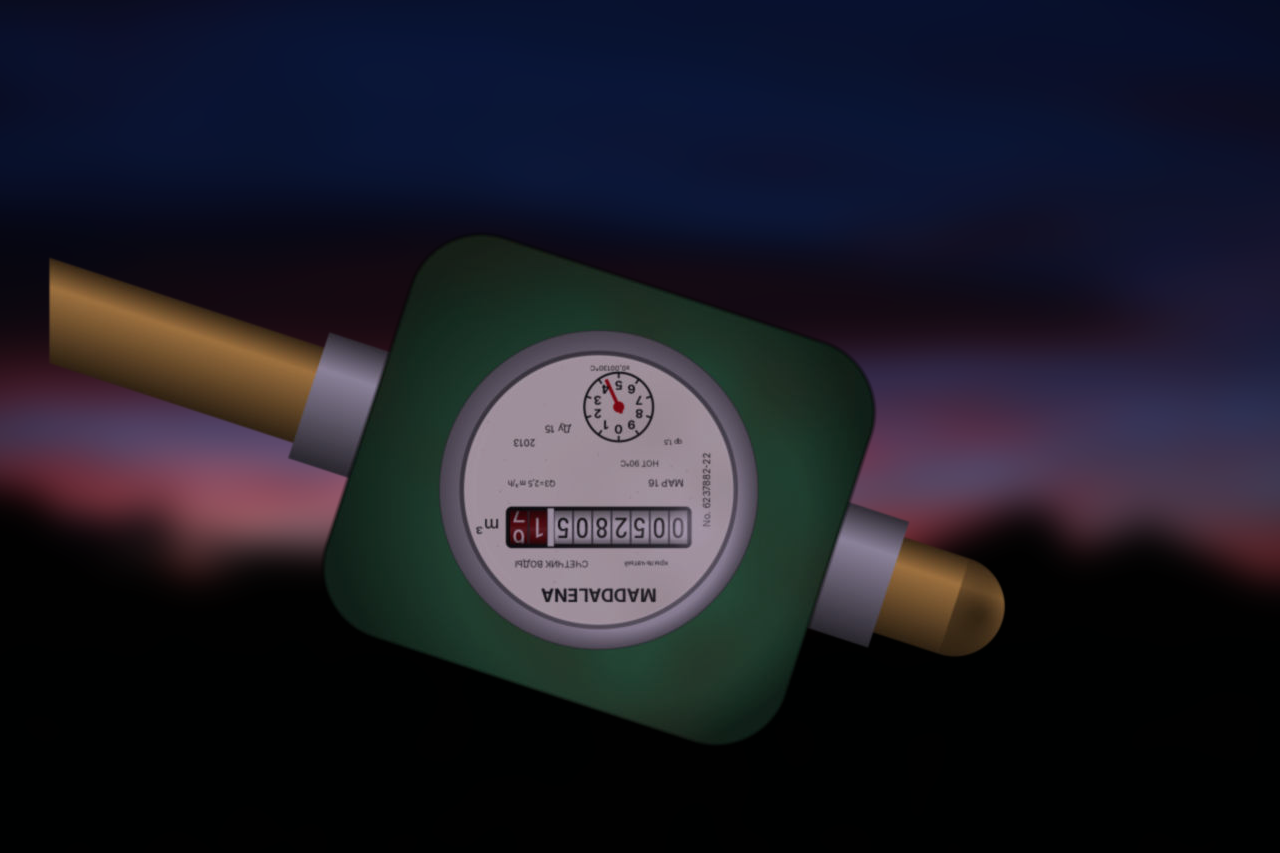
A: 52805.164
